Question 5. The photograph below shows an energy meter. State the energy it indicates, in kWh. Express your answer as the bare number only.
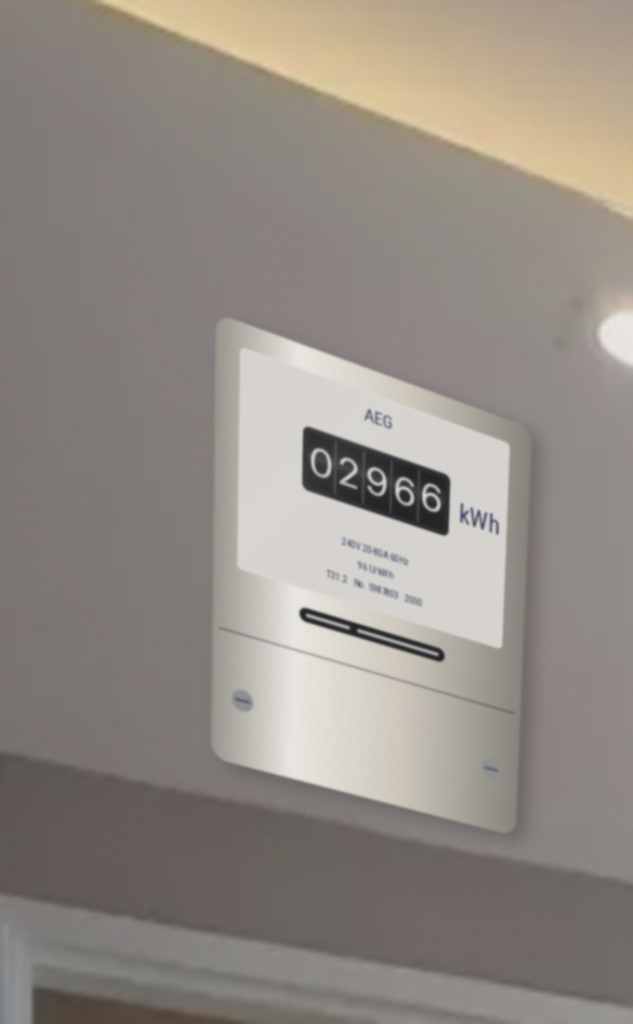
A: 2966
